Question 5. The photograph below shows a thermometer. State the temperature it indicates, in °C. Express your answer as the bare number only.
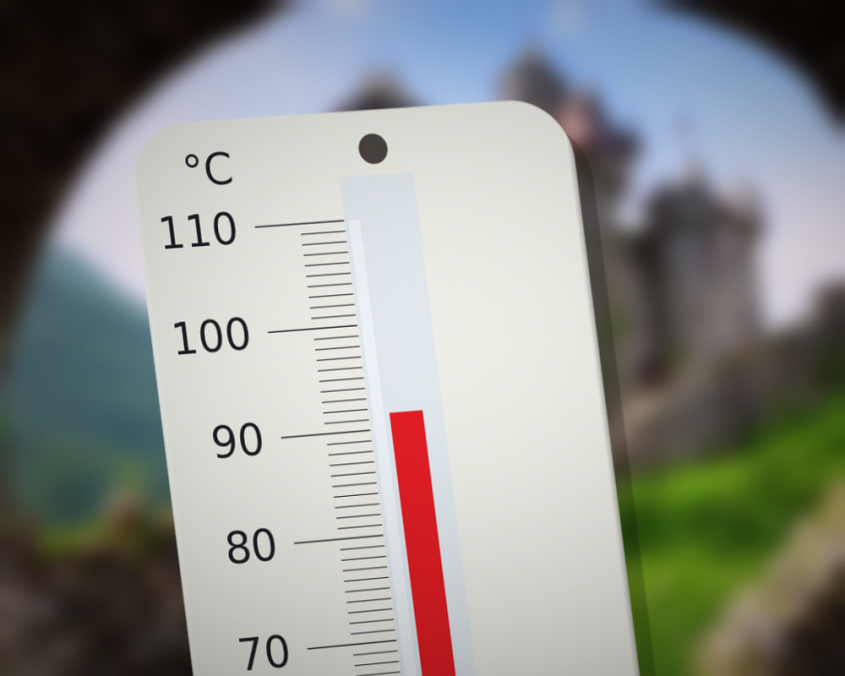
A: 91.5
